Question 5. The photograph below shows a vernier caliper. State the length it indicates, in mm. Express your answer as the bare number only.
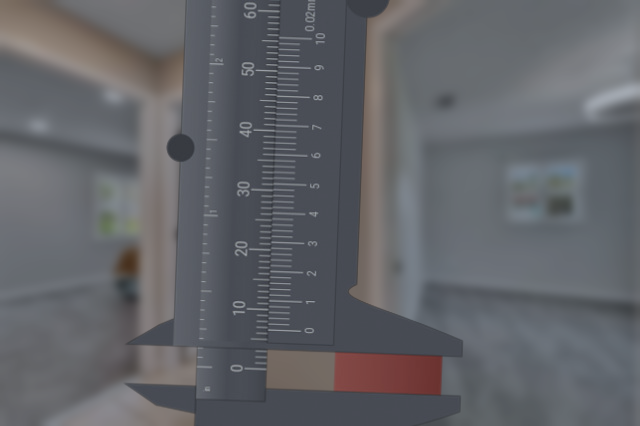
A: 6.6
